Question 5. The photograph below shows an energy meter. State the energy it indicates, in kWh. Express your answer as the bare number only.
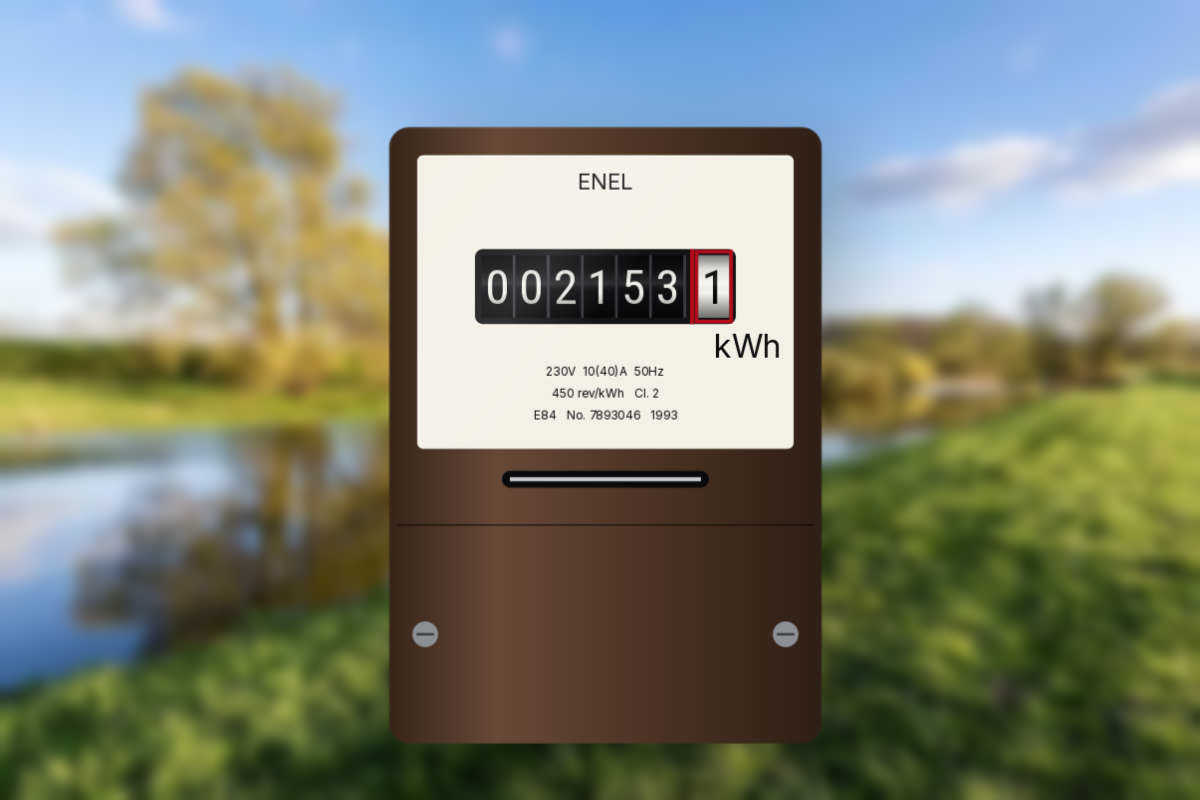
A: 2153.1
